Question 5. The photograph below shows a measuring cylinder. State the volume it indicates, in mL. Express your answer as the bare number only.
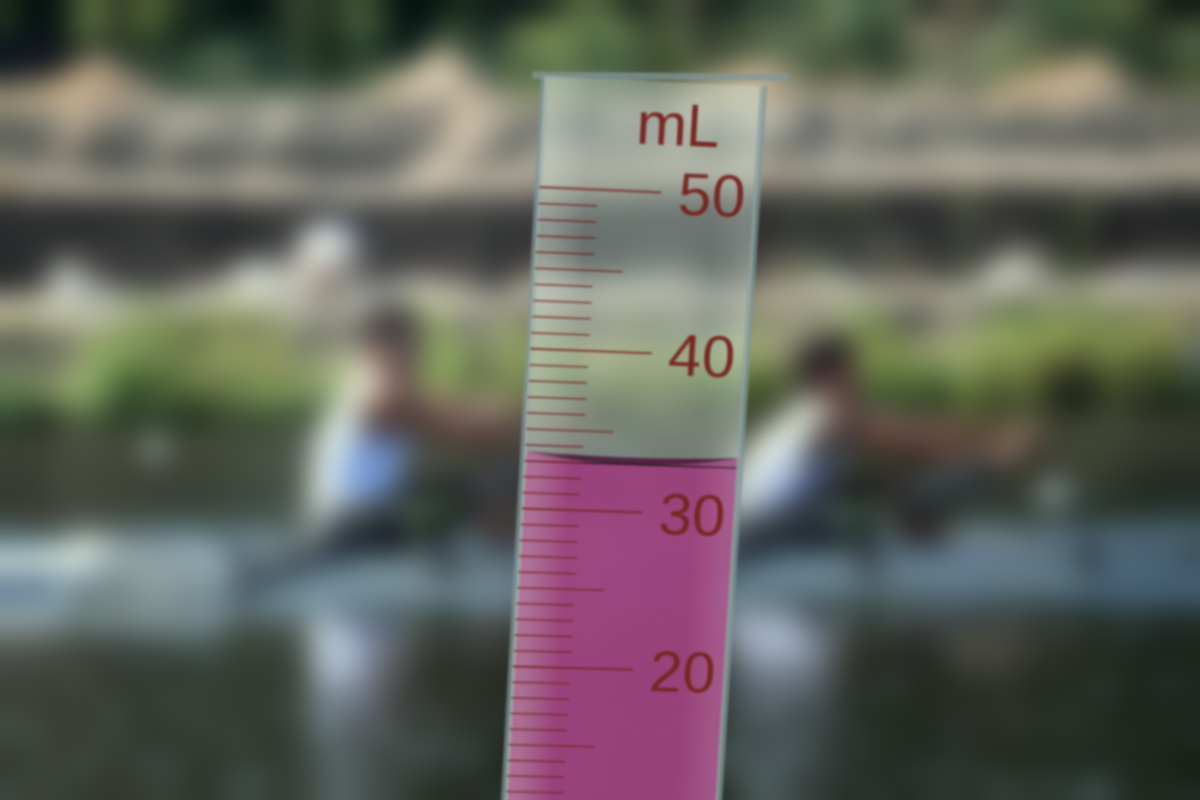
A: 33
